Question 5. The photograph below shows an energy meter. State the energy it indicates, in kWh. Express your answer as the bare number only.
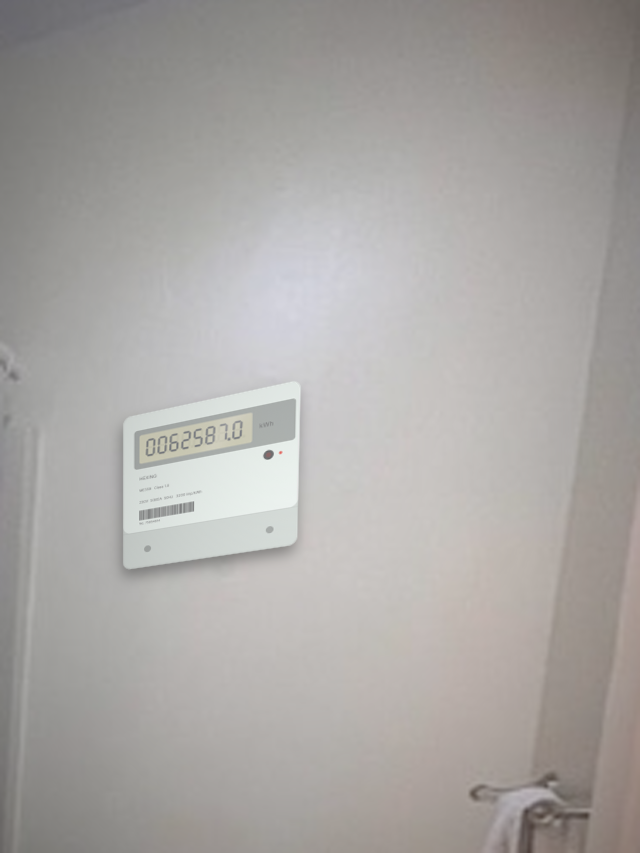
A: 62587.0
